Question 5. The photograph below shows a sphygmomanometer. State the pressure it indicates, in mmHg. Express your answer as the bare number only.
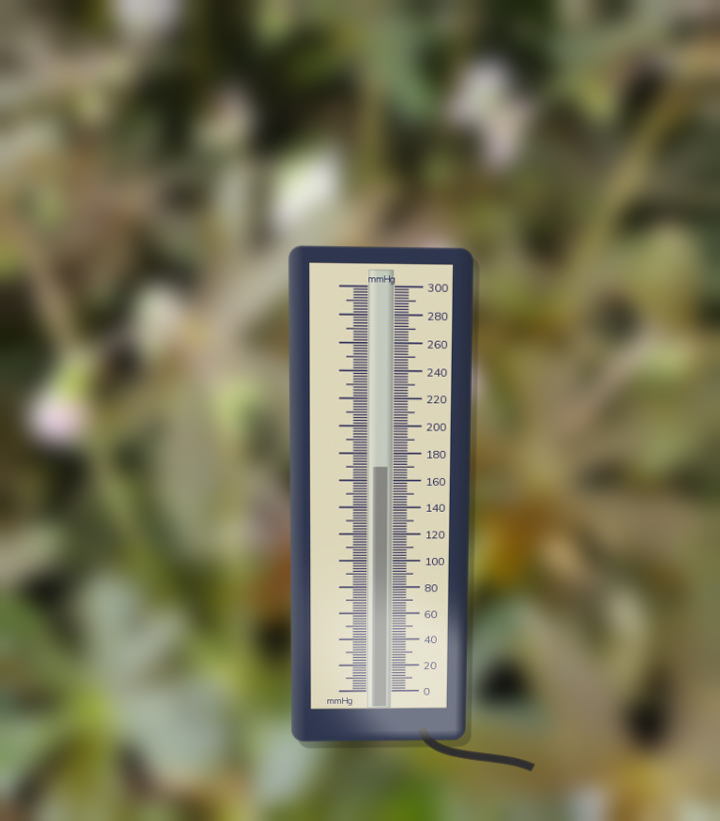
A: 170
